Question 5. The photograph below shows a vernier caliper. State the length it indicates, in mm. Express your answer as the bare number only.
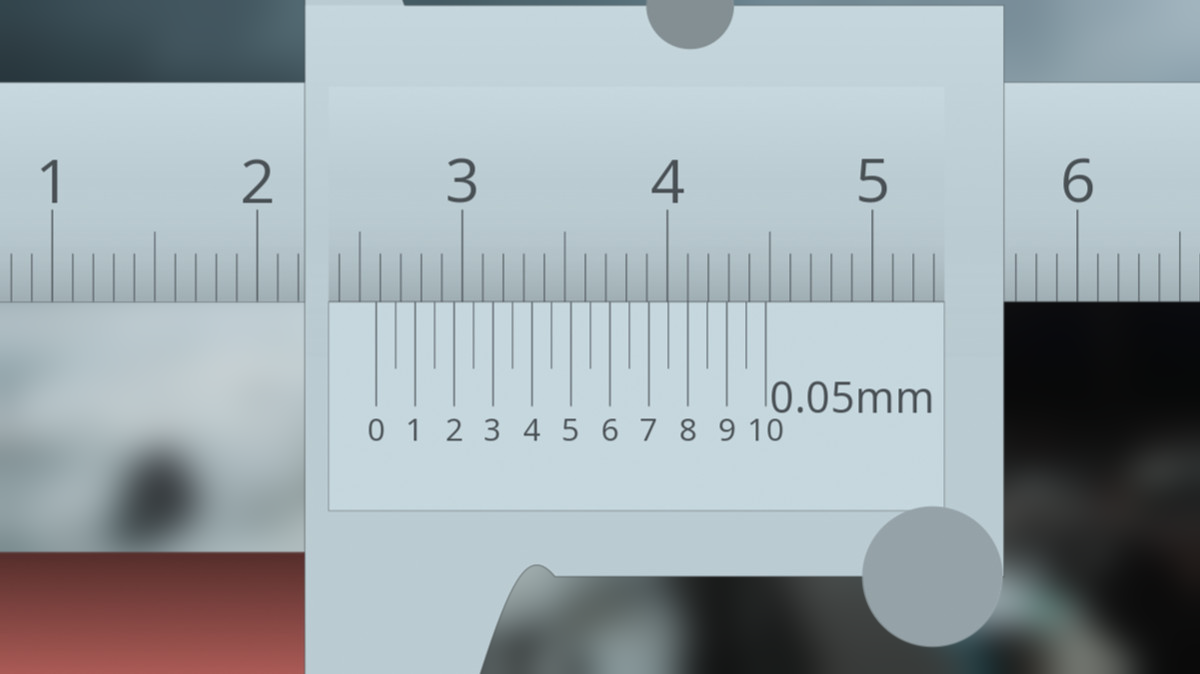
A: 25.8
